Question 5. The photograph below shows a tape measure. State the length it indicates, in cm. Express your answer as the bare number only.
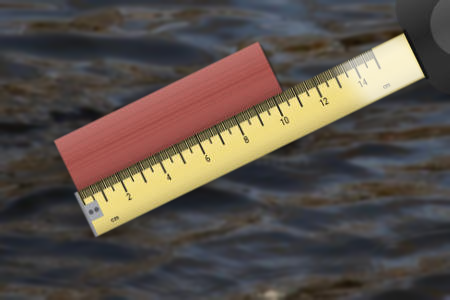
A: 10.5
